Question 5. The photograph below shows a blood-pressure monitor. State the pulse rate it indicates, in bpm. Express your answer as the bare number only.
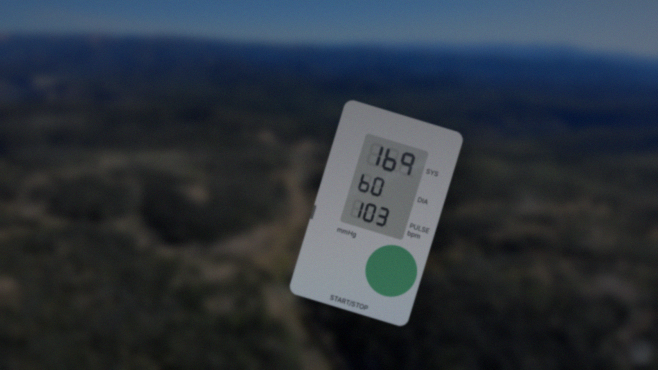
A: 103
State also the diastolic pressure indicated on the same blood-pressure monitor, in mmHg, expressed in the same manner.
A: 60
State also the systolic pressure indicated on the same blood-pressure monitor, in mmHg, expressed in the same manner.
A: 169
